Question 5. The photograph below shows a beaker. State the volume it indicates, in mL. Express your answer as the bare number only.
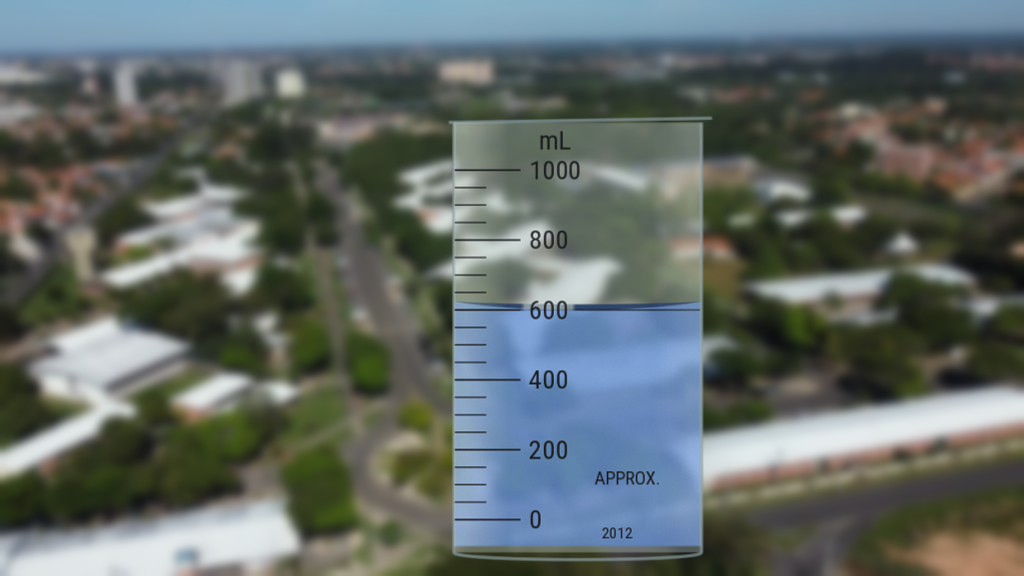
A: 600
